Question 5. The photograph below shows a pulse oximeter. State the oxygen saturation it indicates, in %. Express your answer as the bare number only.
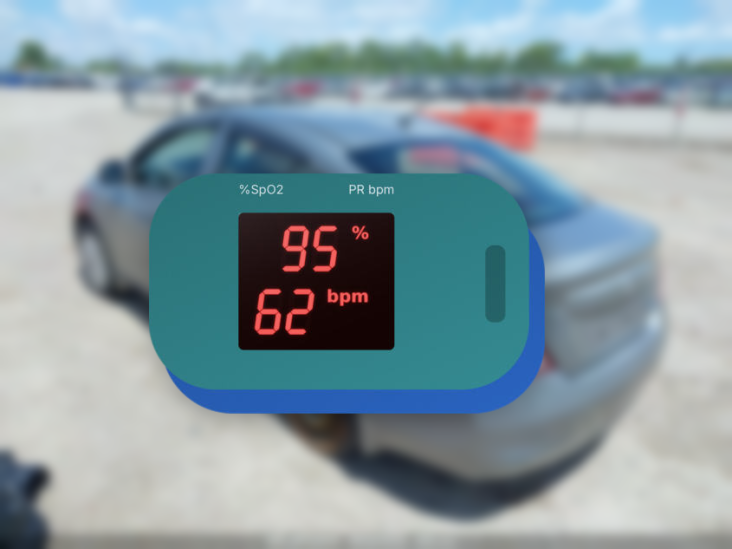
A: 95
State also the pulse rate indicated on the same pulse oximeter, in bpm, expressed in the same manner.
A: 62
